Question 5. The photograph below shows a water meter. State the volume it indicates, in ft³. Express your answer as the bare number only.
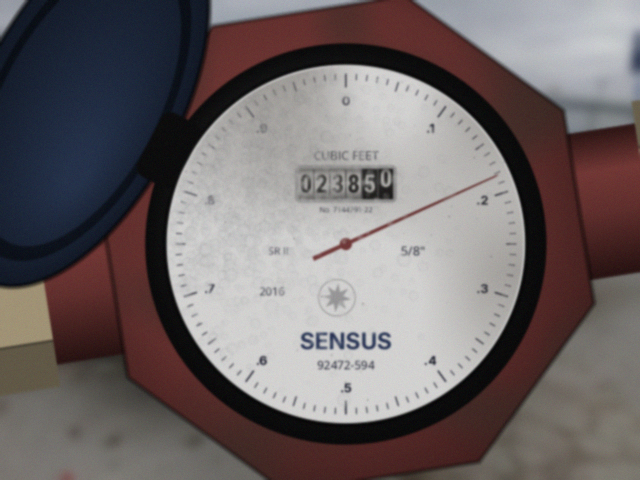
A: 23850.18
